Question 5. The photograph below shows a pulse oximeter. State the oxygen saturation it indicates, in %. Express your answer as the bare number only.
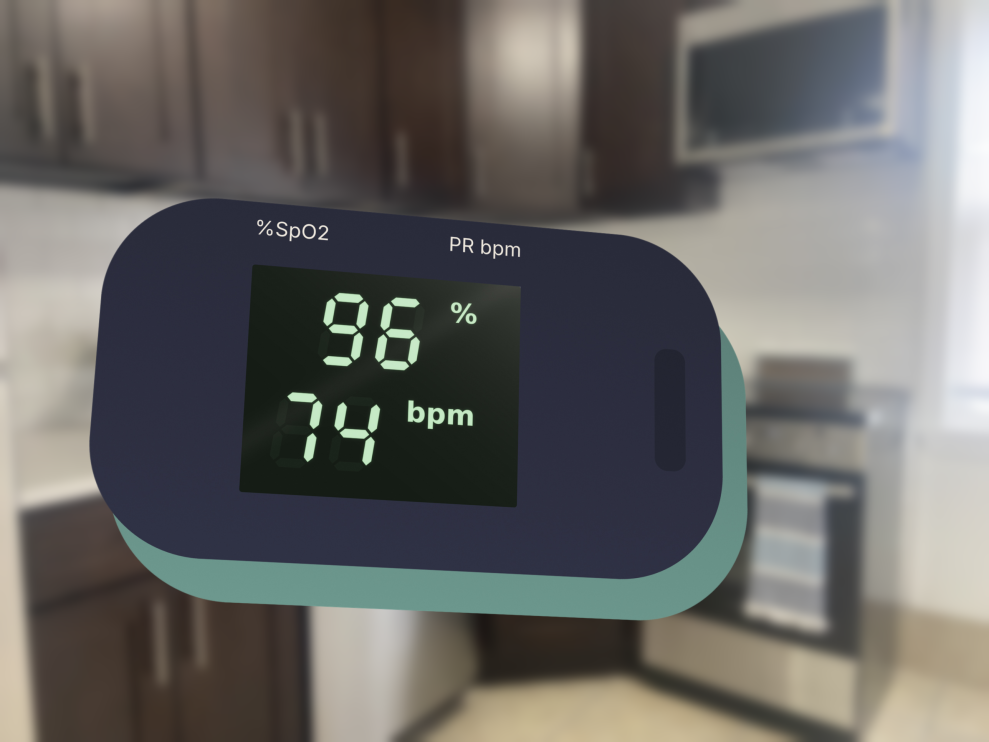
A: 96
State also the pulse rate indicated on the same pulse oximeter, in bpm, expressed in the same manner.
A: 74
